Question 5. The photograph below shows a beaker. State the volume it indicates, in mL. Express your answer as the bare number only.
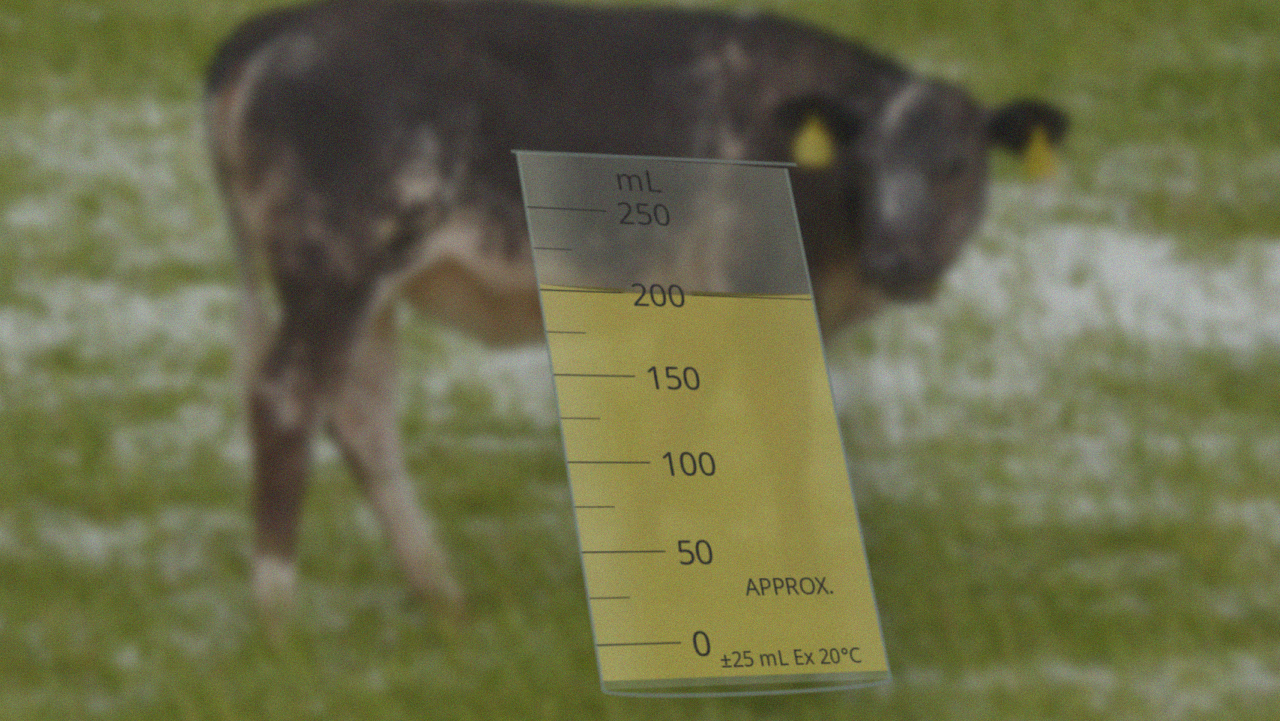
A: 200
